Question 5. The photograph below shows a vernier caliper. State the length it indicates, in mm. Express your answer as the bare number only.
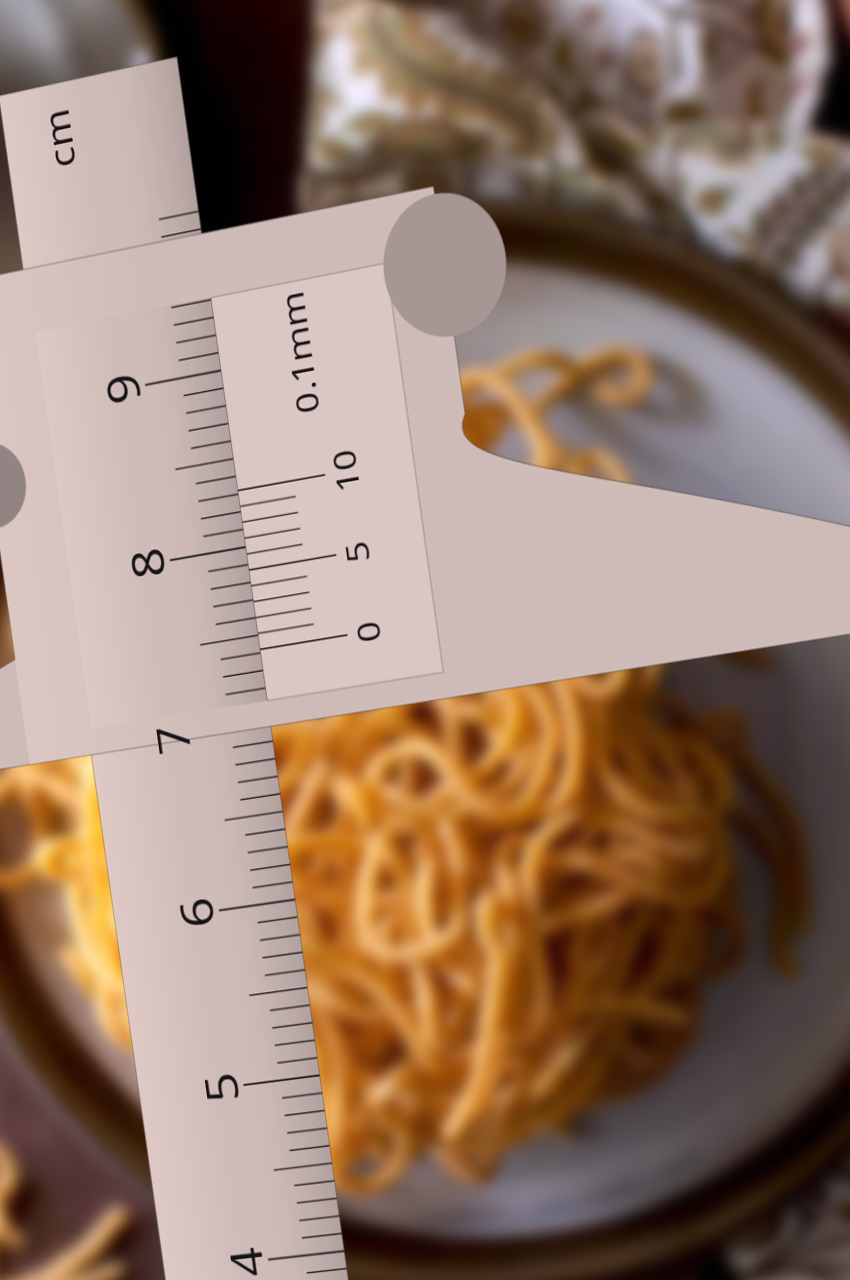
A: 74.2
